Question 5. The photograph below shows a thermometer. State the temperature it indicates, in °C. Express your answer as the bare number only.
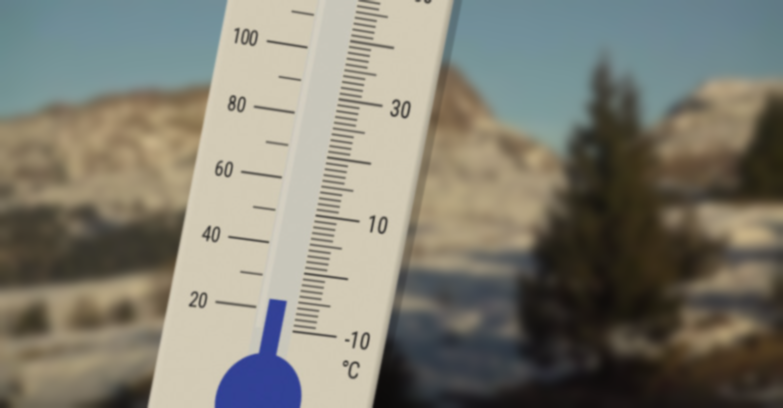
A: -5
